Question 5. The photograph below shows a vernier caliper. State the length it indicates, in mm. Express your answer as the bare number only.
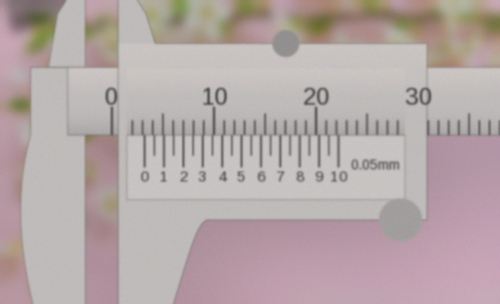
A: 3.2
